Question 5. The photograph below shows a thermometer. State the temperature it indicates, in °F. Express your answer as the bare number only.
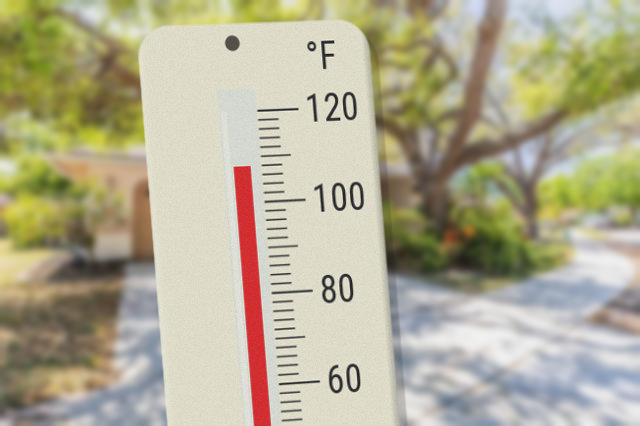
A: 108
